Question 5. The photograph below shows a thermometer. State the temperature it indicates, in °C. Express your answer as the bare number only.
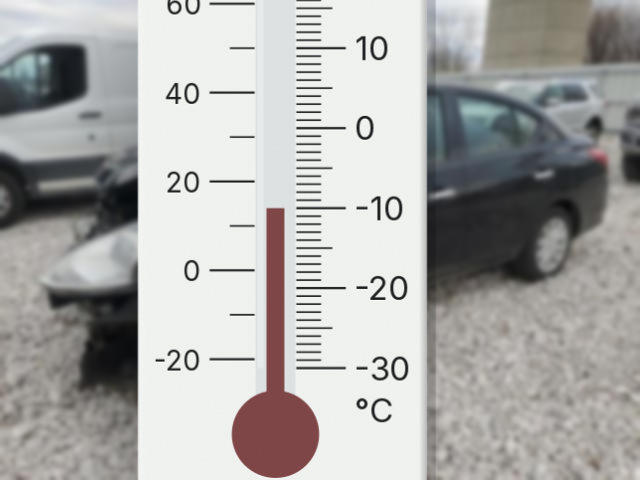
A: -10
